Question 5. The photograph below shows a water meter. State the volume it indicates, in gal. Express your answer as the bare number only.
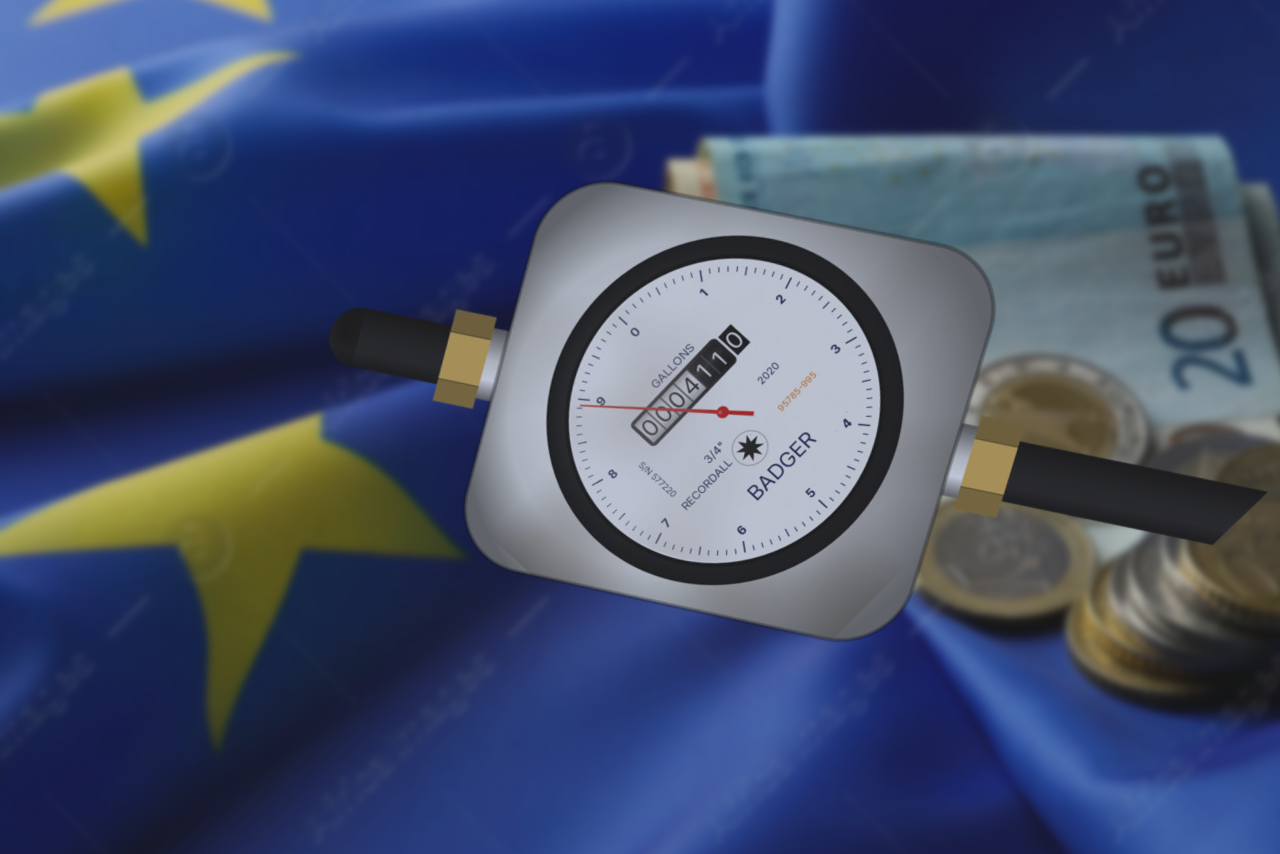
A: 4108.9
